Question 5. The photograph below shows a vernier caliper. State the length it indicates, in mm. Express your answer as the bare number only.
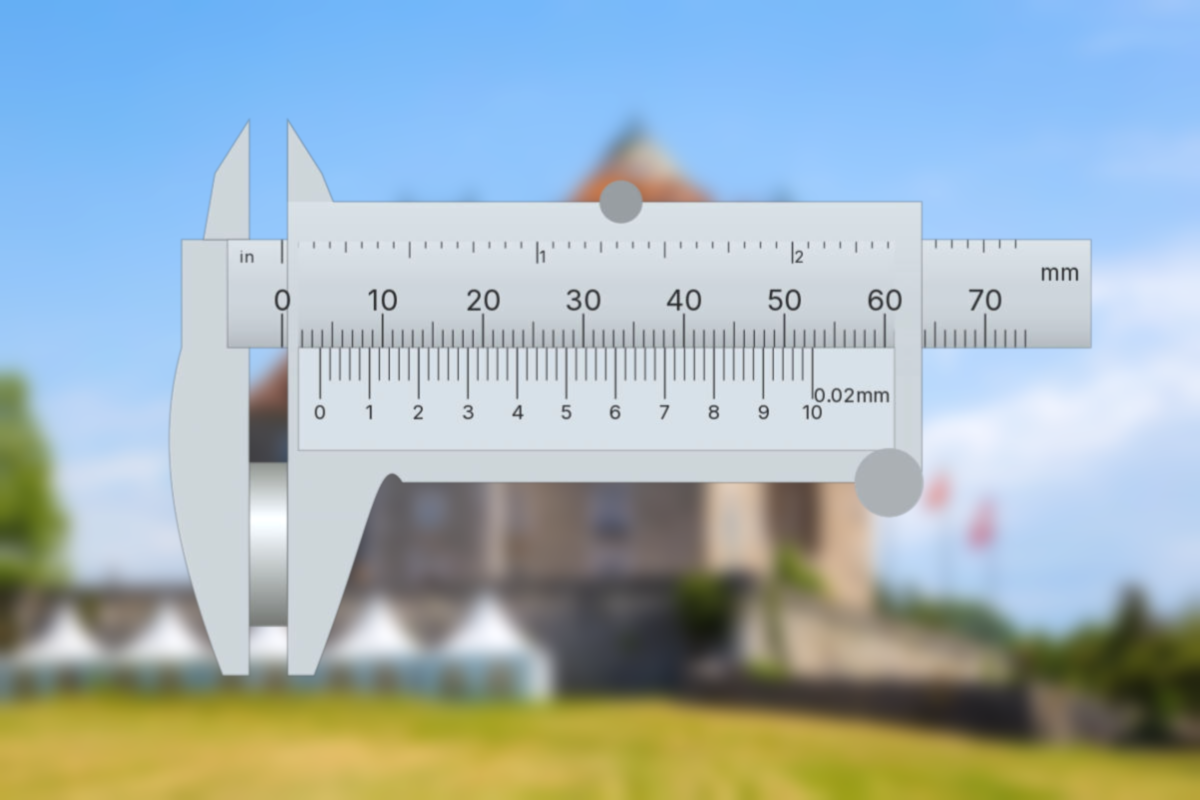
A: 3.8
